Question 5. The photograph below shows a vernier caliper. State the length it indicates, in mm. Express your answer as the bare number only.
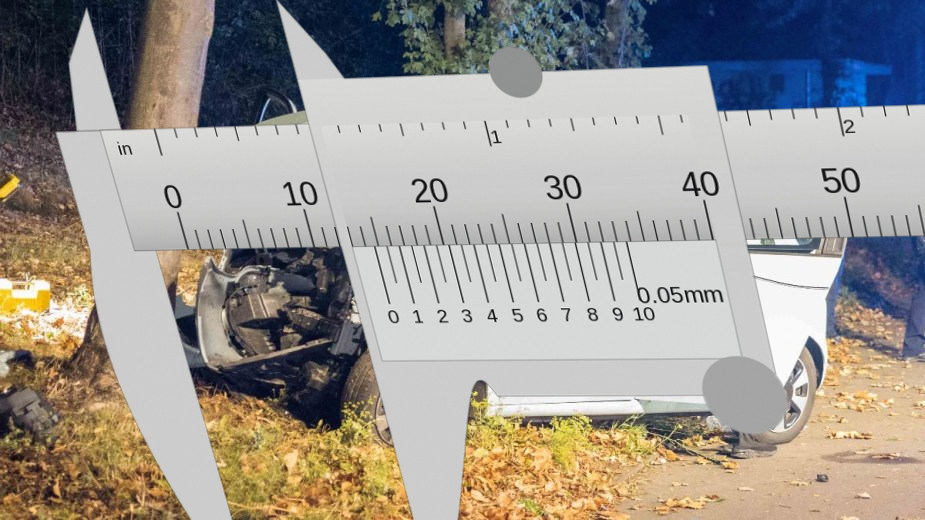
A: 14.7
